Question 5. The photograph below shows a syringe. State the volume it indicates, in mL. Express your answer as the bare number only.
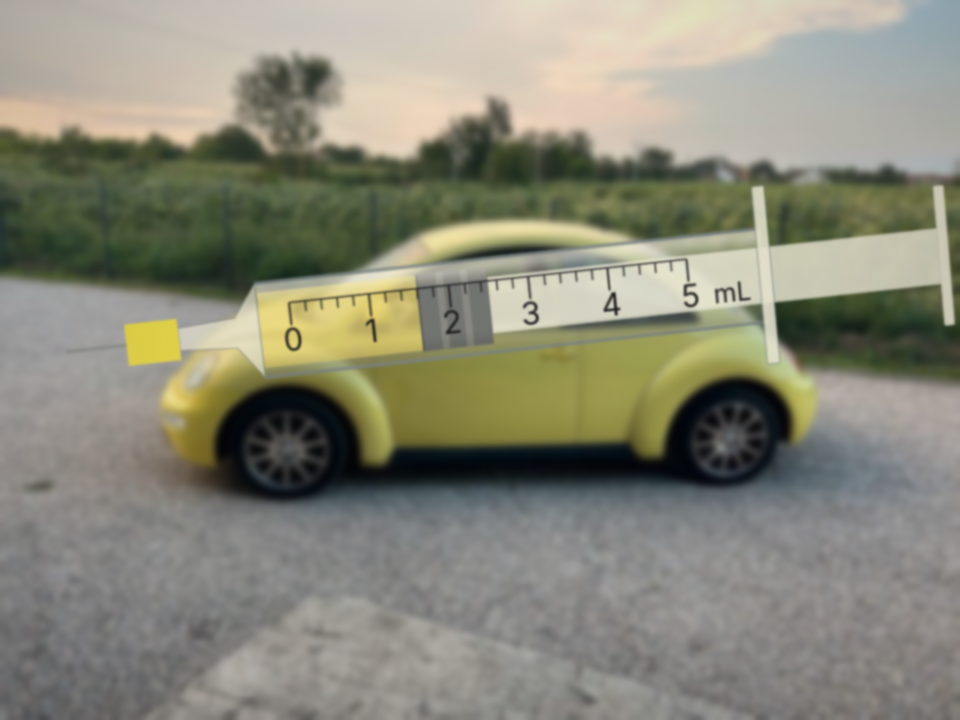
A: 1.6
